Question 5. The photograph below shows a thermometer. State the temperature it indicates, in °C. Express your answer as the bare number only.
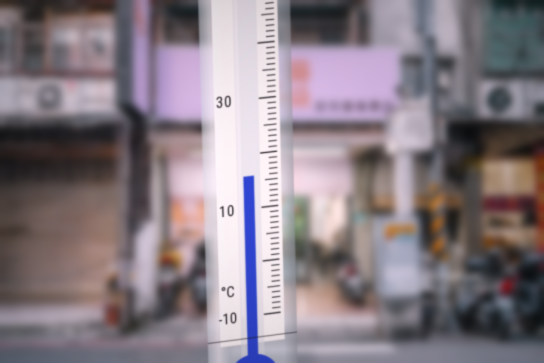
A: 16
